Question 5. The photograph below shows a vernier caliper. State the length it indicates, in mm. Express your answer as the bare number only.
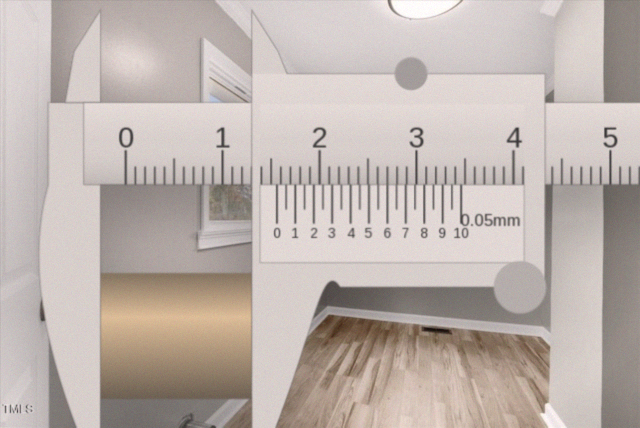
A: 15.6
